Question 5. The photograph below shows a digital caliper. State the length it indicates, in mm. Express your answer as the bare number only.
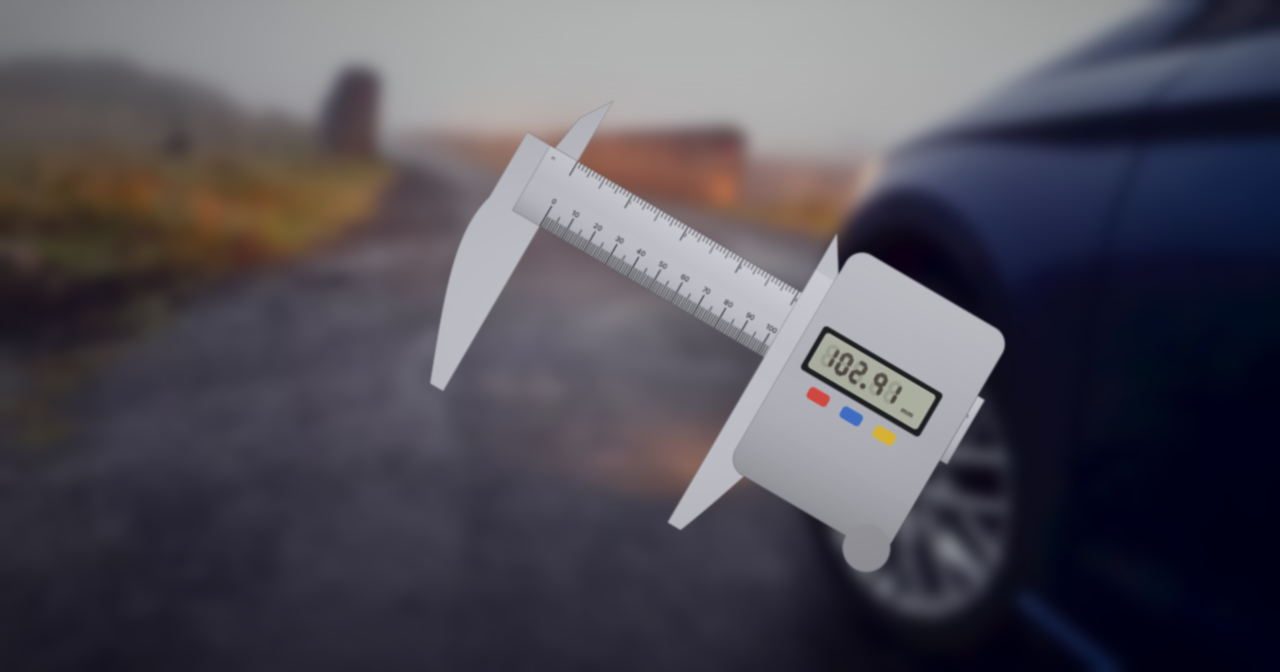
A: 102.91
